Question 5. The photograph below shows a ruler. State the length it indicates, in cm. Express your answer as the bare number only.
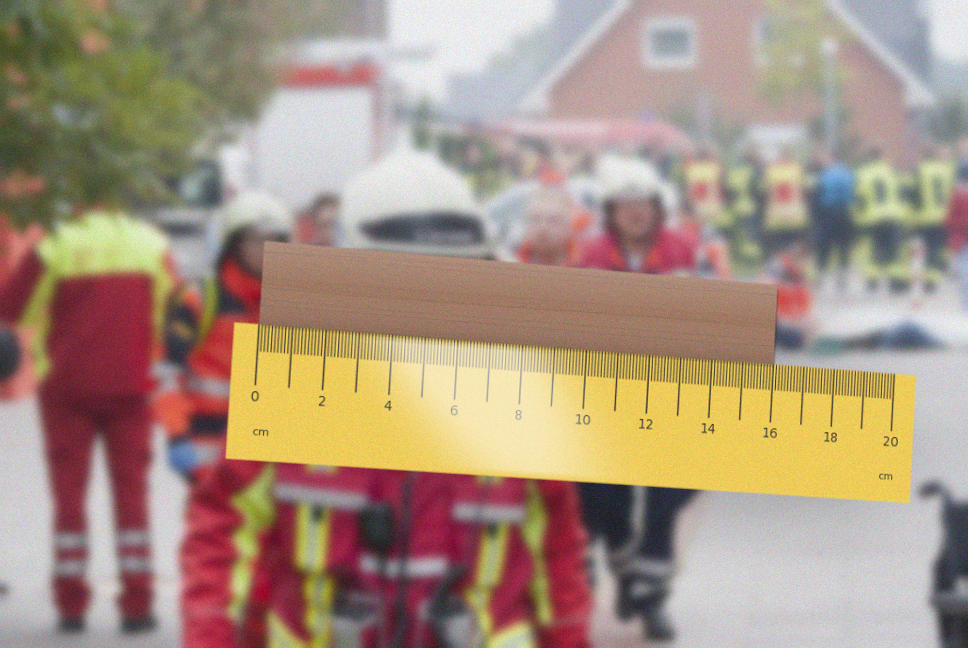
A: 16
